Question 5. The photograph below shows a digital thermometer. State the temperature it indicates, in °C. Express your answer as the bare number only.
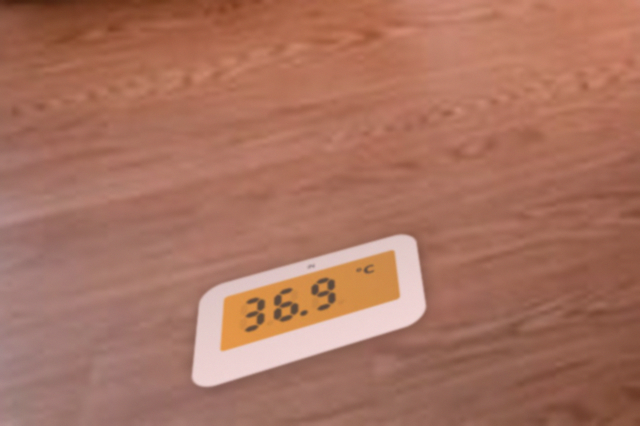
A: 36.9
